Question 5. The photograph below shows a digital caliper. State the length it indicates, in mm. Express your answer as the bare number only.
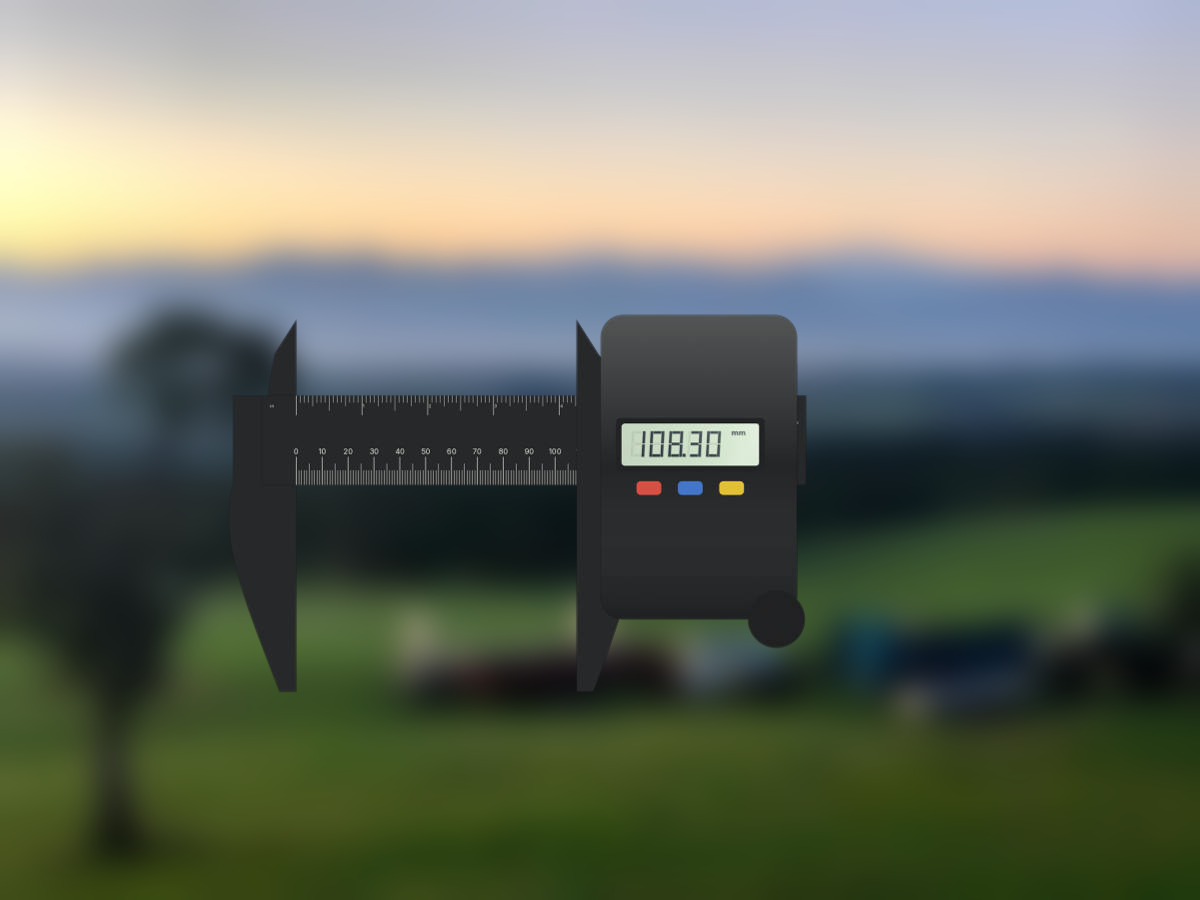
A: 108.30
